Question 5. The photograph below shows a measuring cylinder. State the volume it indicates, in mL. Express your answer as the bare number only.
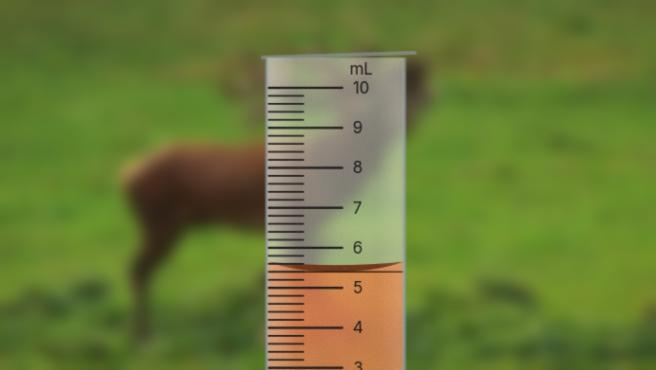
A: 5.4
